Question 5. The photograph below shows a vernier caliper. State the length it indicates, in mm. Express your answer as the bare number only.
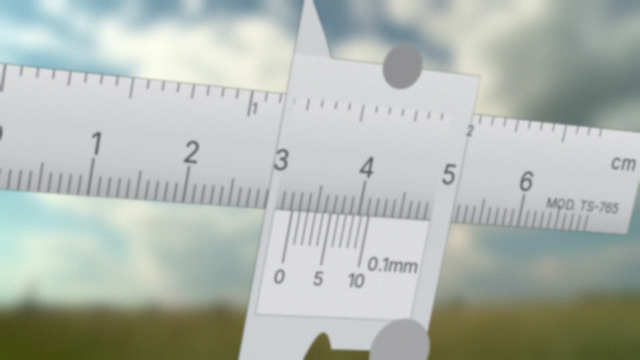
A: 32.2
